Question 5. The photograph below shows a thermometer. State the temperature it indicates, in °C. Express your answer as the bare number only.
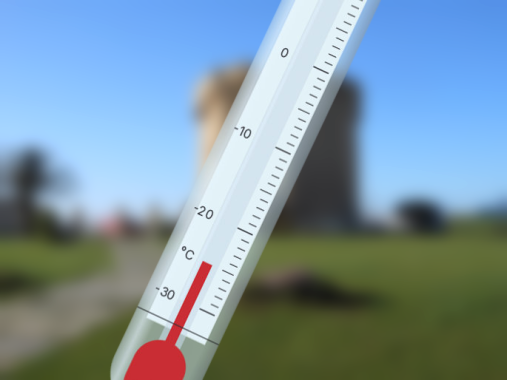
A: -25
